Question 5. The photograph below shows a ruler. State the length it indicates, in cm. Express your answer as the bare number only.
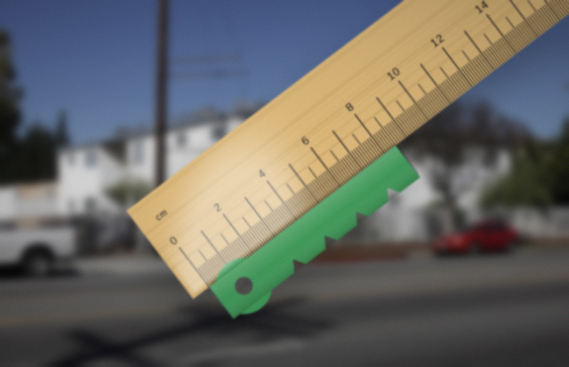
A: 8.5
